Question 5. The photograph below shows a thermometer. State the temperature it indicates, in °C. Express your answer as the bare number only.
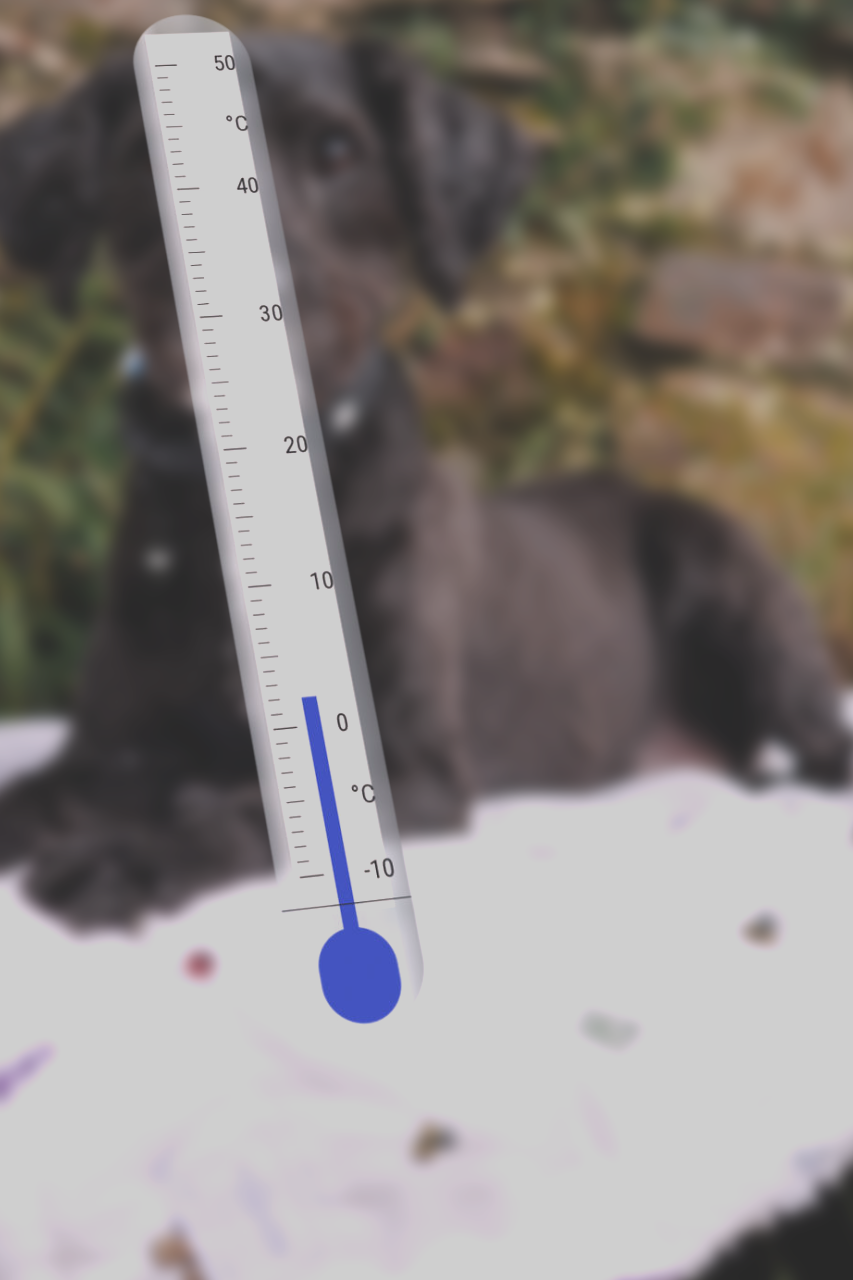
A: 2
